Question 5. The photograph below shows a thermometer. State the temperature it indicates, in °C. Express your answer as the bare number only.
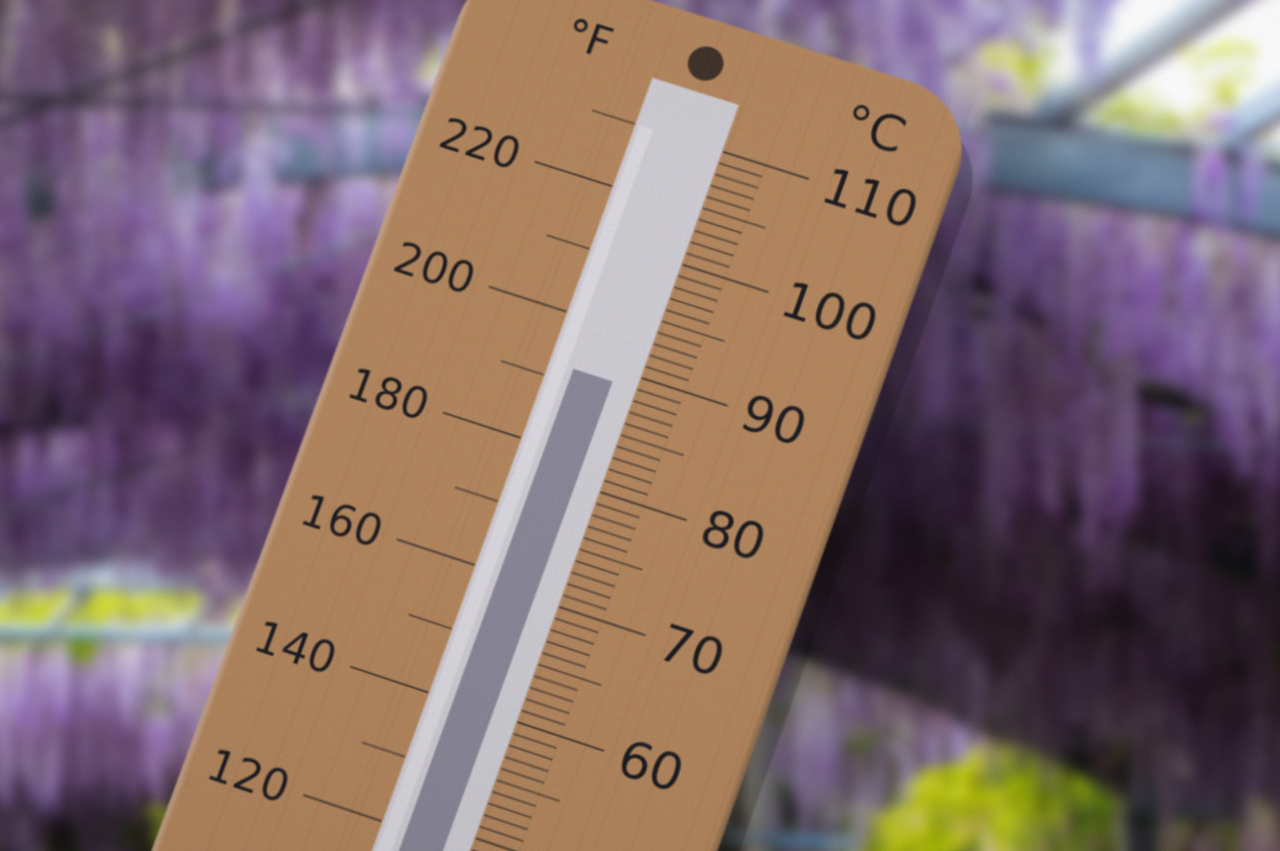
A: 89
